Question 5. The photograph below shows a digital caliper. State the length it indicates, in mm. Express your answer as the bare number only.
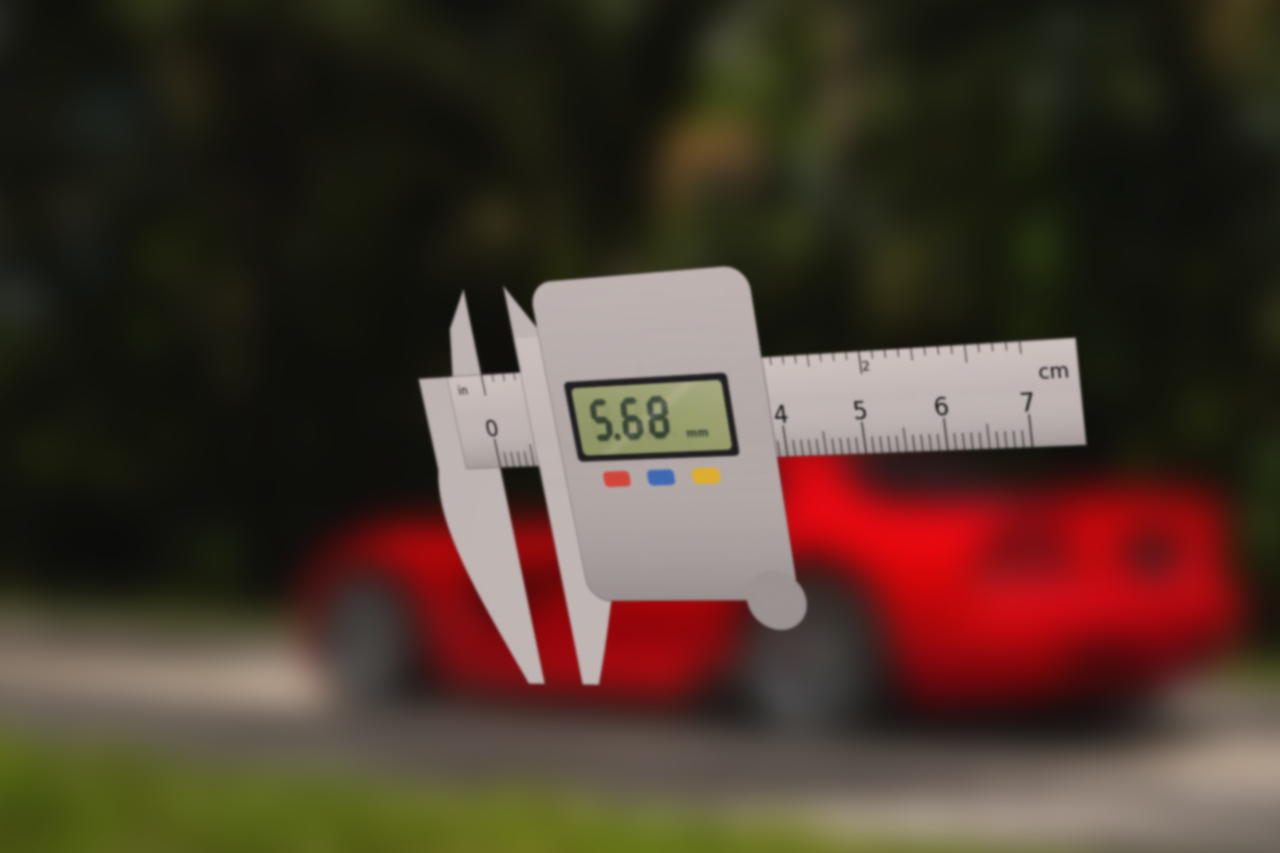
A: 5.68
